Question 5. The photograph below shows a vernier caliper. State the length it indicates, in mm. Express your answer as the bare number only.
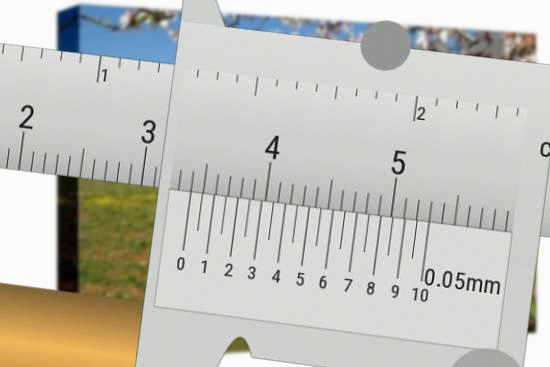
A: 34.0
